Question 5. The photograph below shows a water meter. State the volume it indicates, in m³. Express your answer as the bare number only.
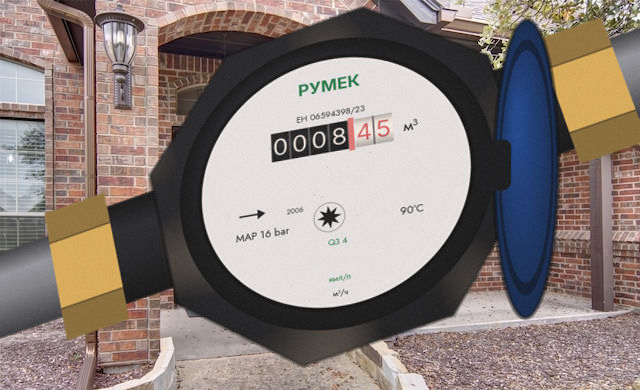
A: 8.45
